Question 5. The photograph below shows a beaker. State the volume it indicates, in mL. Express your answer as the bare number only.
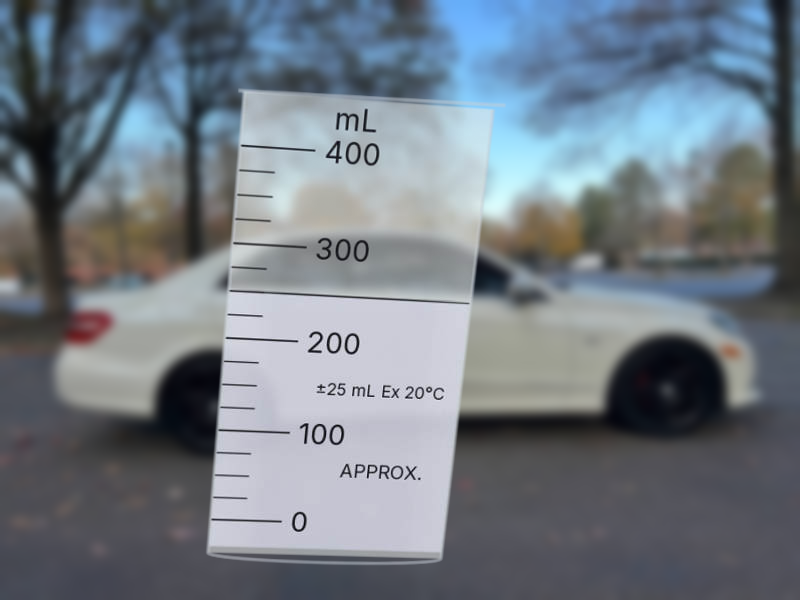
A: 250
